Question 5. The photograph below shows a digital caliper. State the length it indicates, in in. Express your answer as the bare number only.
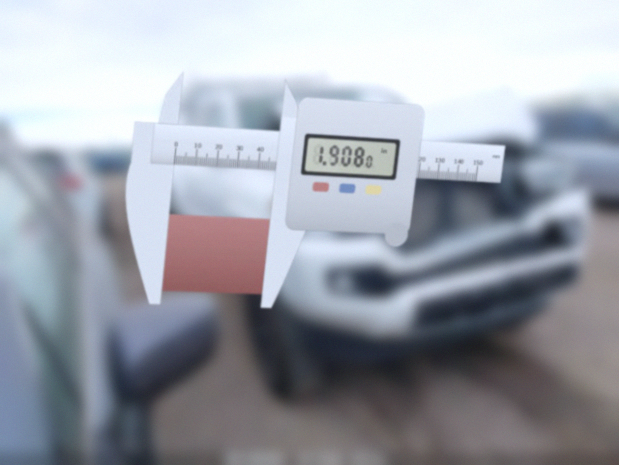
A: 1.9080
